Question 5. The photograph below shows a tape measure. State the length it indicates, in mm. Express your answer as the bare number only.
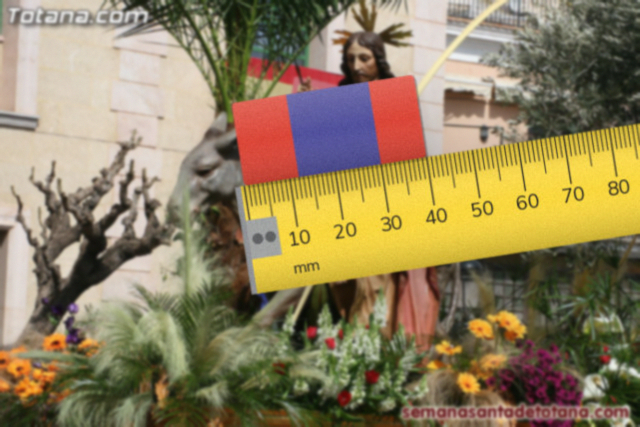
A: 40
